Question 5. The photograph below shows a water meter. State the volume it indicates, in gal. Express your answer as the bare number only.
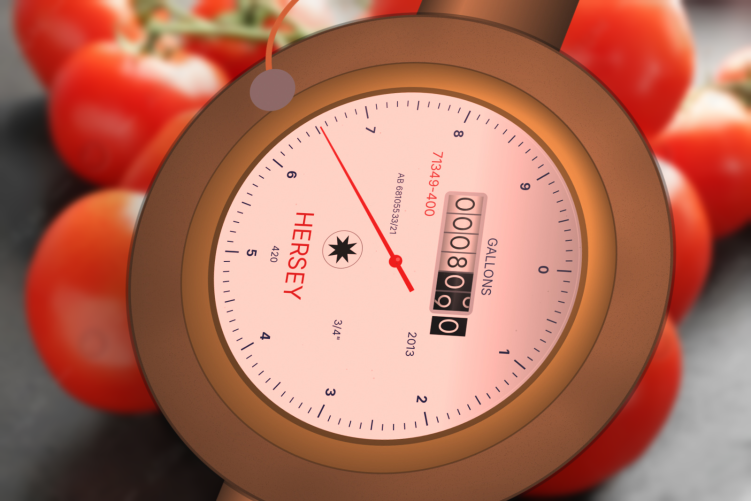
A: 8086.5
